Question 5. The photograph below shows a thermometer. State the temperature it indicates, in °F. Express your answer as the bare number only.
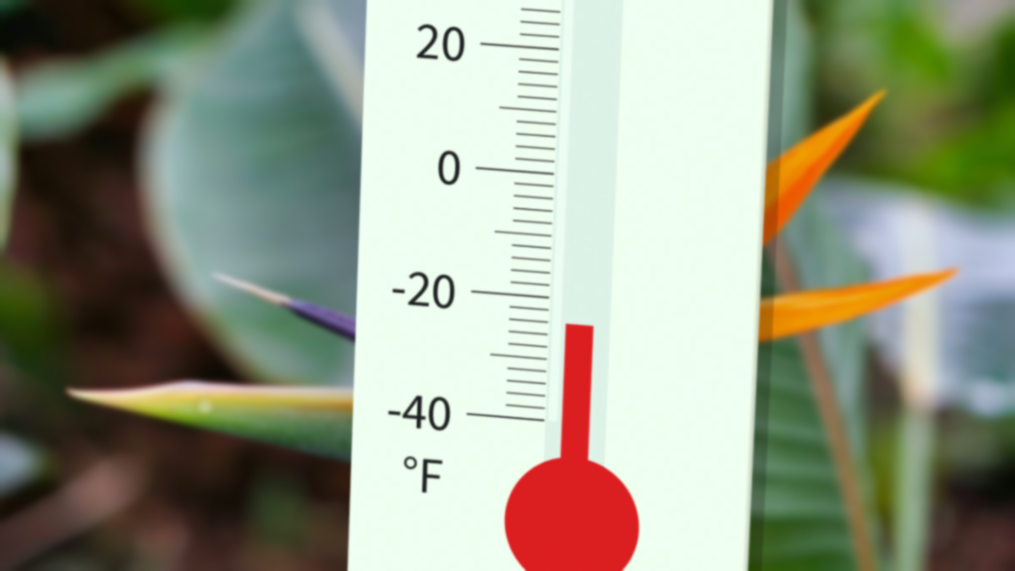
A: -24
